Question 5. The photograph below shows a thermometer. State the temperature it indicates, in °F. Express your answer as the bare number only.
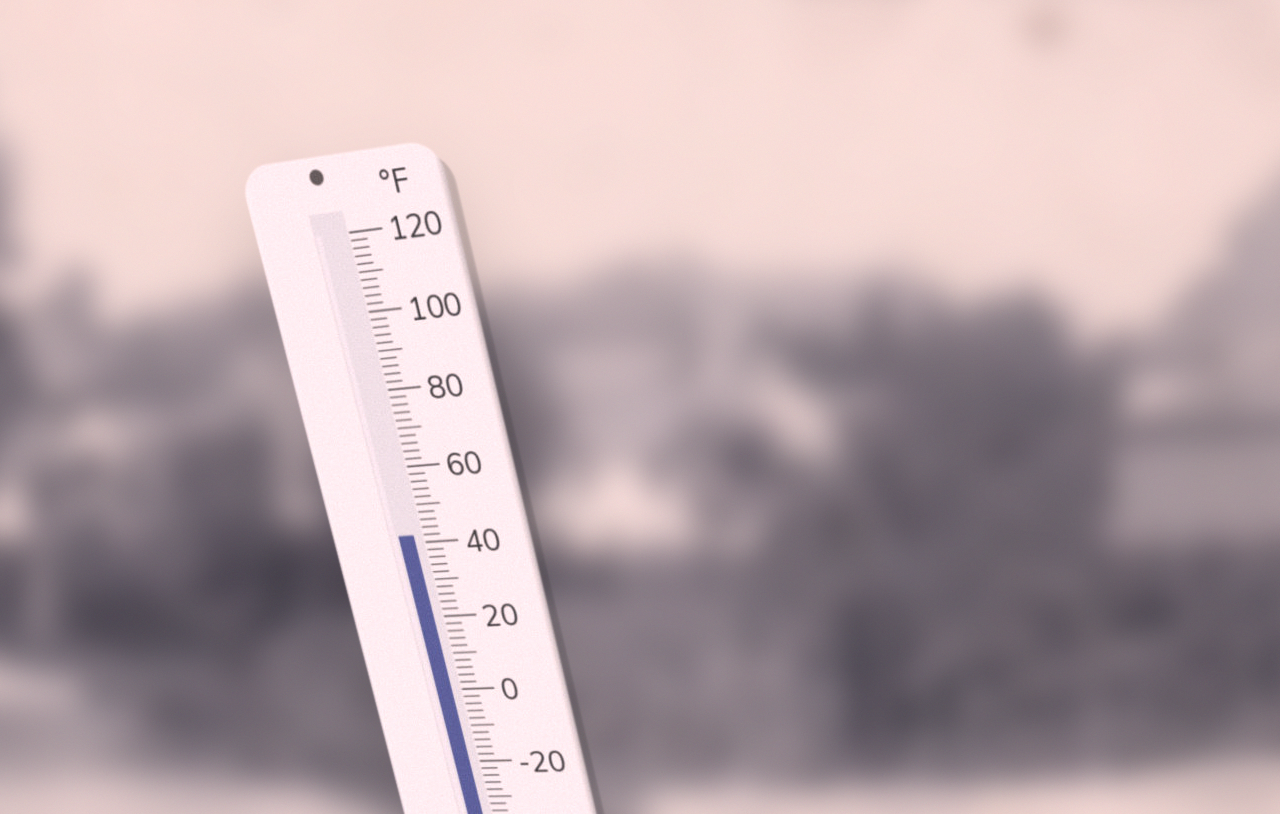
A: 42
